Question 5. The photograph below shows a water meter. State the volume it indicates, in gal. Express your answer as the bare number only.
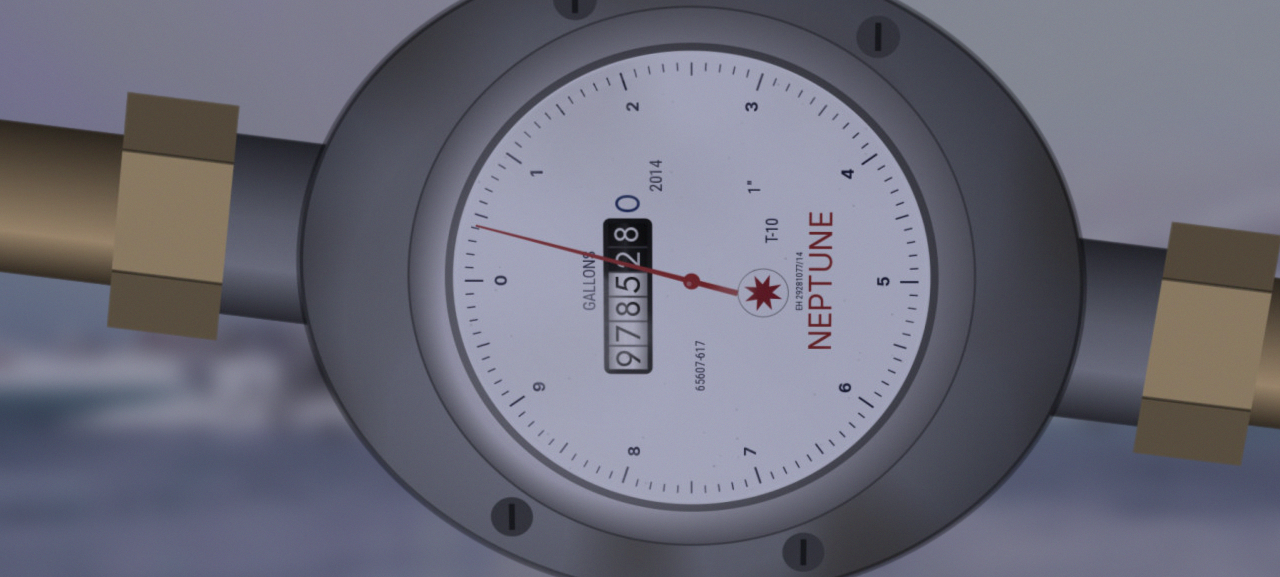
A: 9785280.4
